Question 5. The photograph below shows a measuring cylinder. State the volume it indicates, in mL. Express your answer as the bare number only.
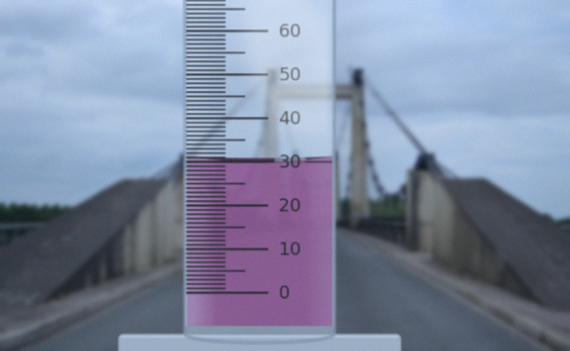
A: 30
